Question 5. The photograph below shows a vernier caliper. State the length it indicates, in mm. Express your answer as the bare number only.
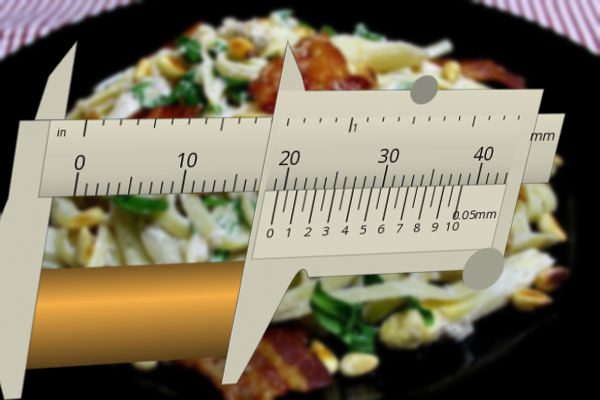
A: 19.4
